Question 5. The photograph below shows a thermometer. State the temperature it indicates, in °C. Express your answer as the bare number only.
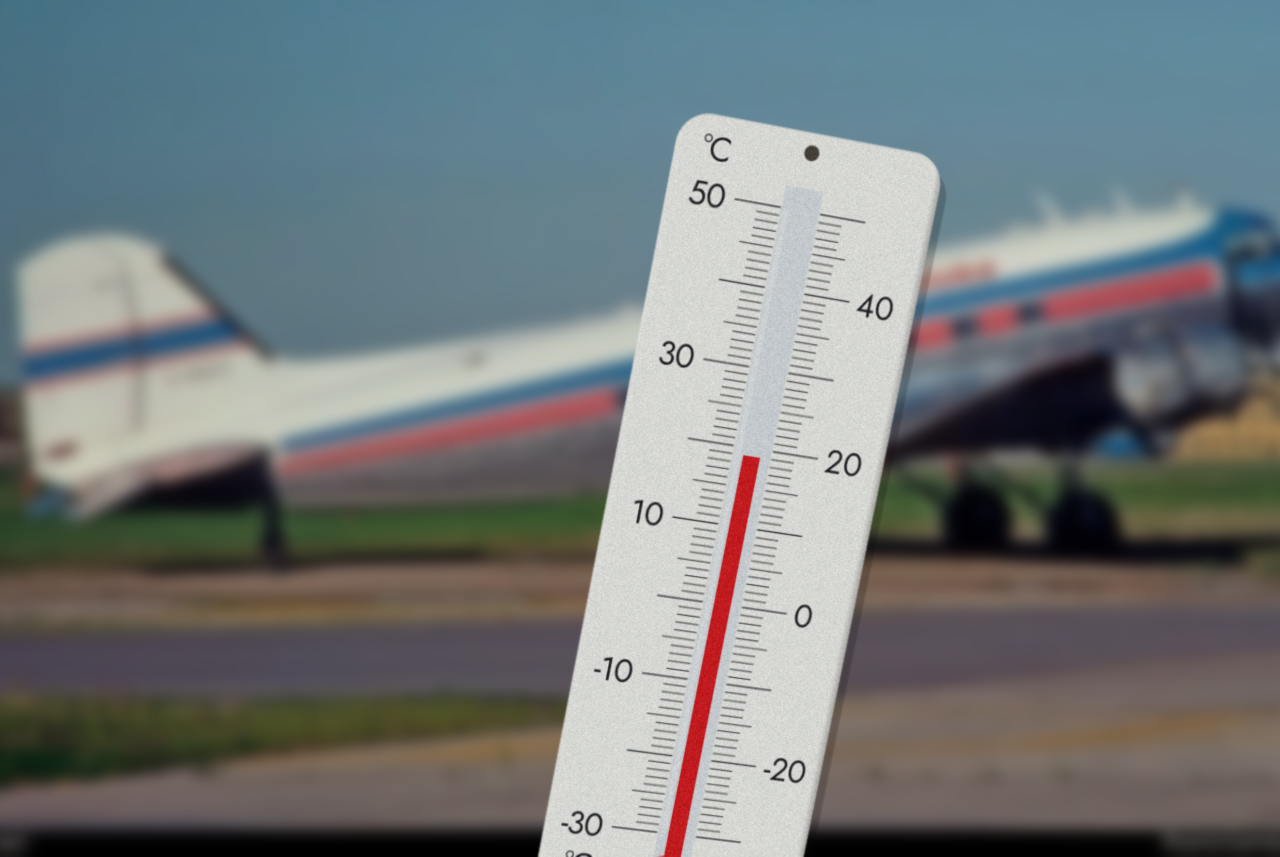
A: 19
